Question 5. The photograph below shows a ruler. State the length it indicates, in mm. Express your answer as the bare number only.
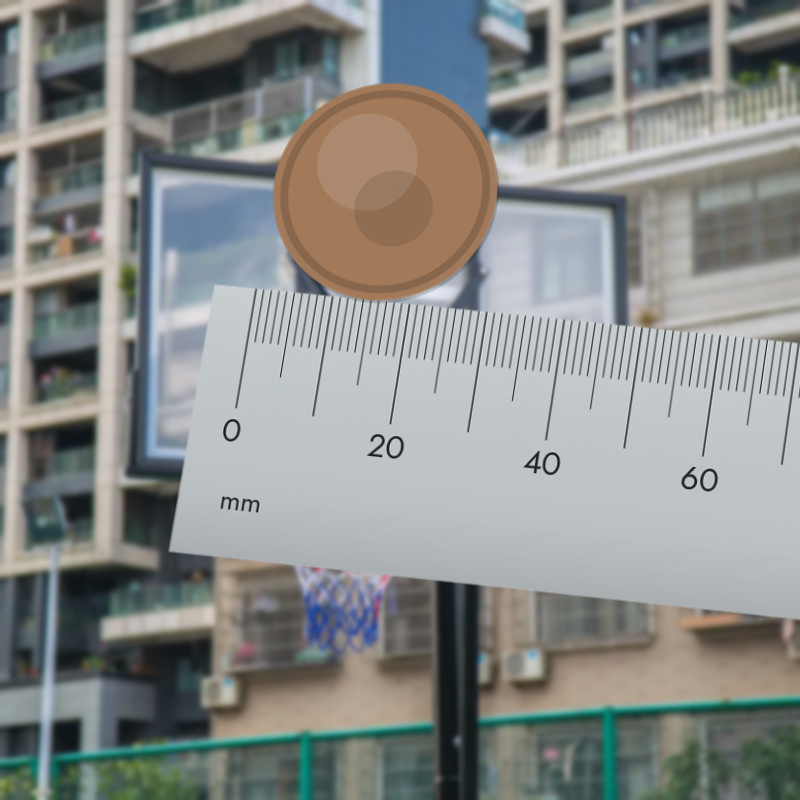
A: 29
